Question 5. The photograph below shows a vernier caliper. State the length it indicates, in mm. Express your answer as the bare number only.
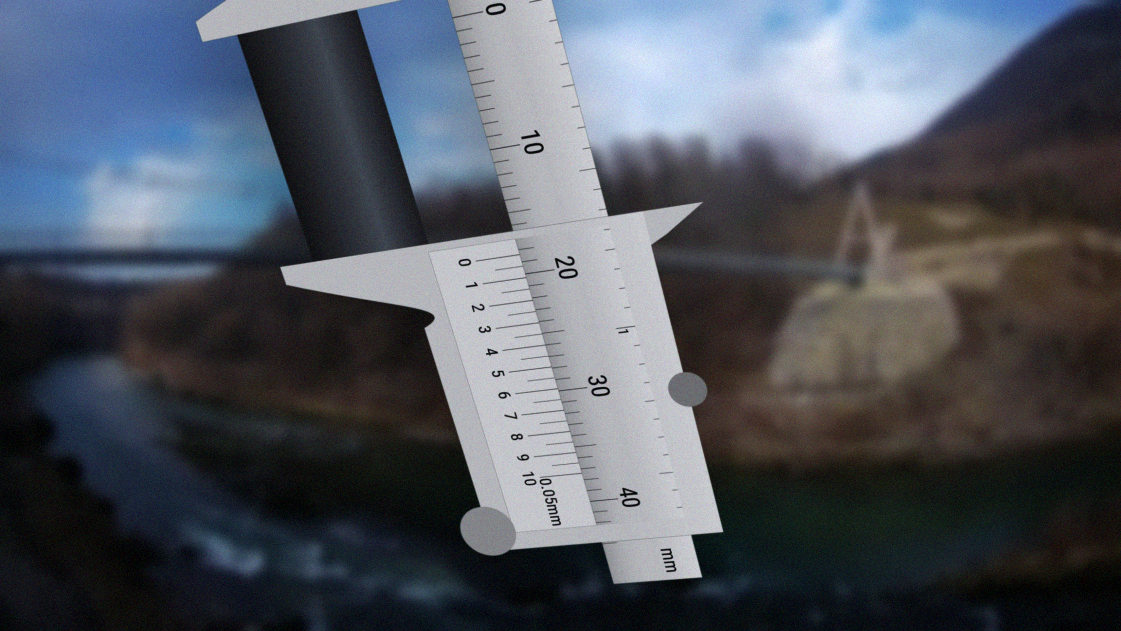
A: 18.4
